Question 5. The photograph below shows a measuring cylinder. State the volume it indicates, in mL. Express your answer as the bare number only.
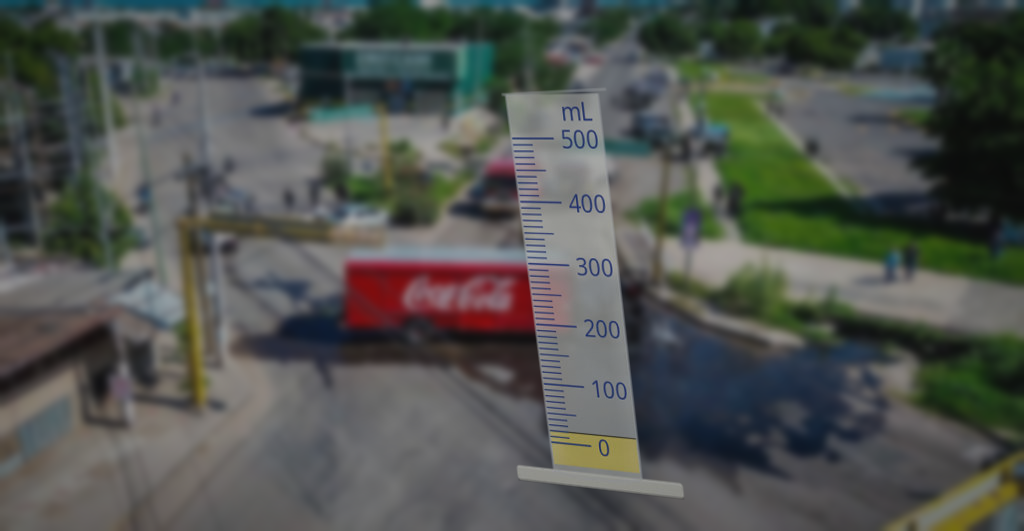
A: 20
